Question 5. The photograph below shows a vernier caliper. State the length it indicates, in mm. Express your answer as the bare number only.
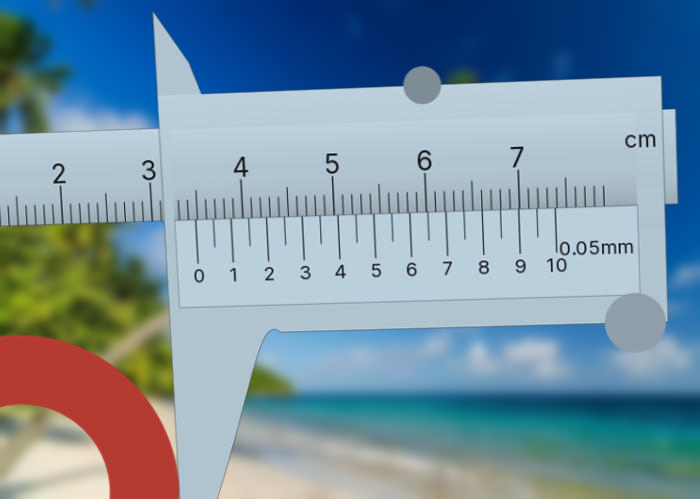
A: 34.8
